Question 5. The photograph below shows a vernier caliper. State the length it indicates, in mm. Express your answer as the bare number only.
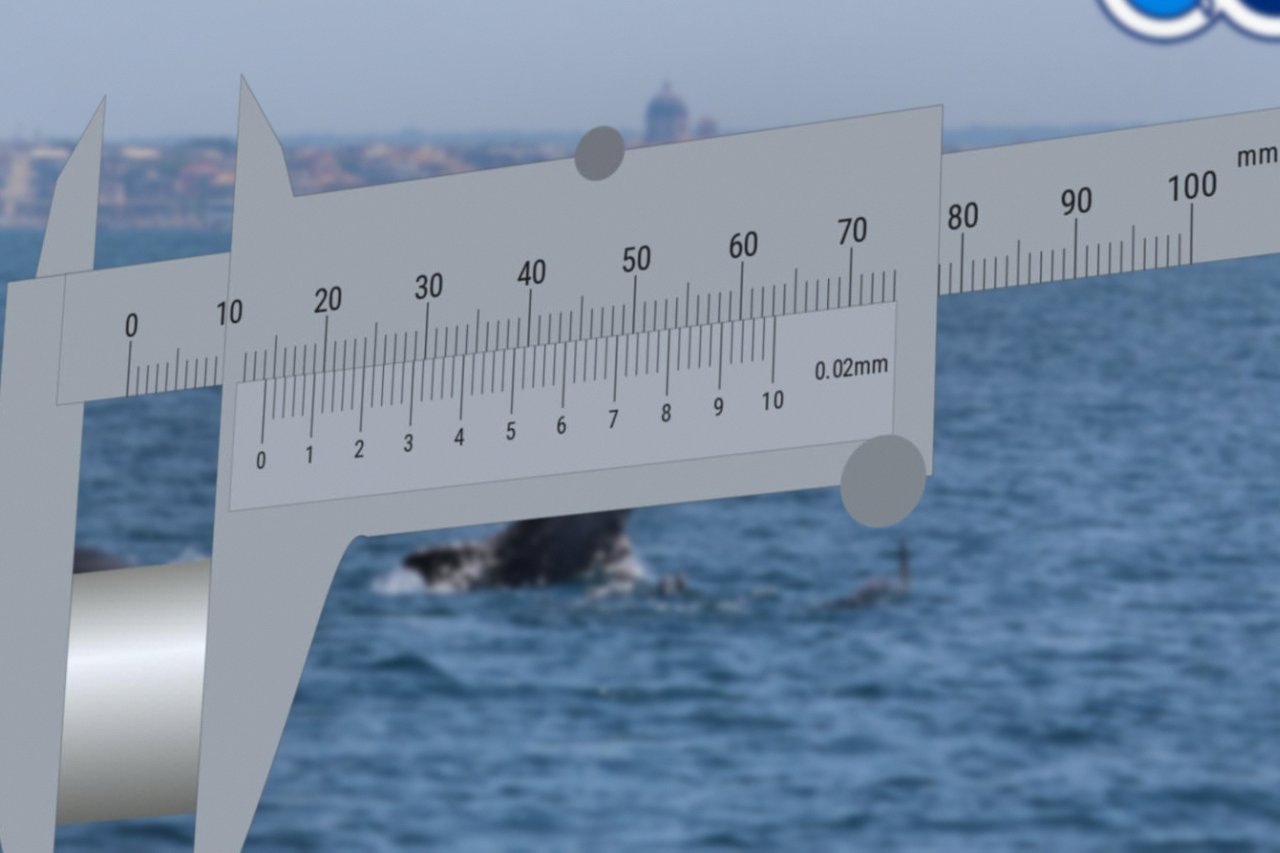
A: 14.2
